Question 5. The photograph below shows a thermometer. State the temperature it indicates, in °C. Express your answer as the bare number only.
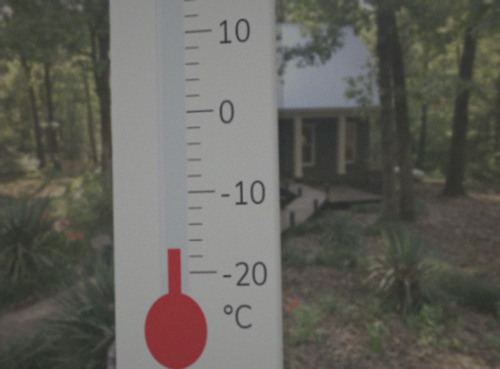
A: -17
